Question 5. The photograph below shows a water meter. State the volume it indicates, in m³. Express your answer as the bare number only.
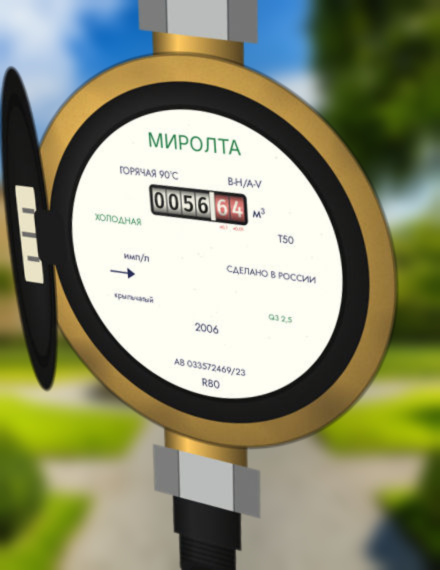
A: 56.64
